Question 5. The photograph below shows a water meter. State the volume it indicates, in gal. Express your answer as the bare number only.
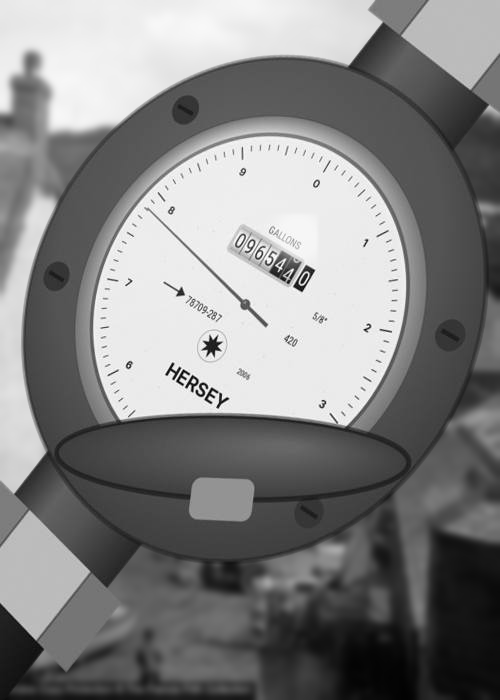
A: 965437.8
